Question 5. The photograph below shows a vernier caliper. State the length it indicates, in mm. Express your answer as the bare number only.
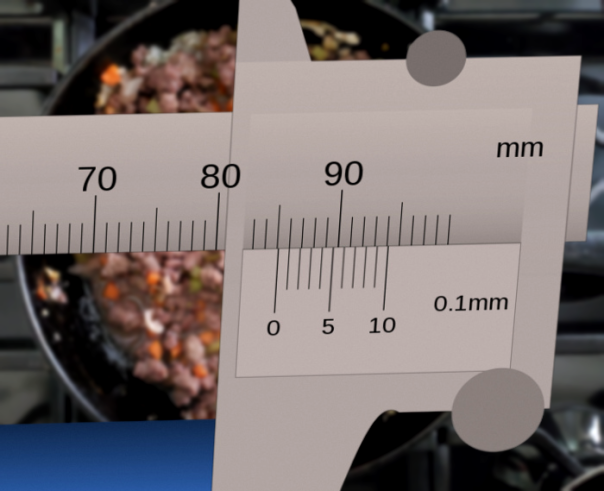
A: 85.1
